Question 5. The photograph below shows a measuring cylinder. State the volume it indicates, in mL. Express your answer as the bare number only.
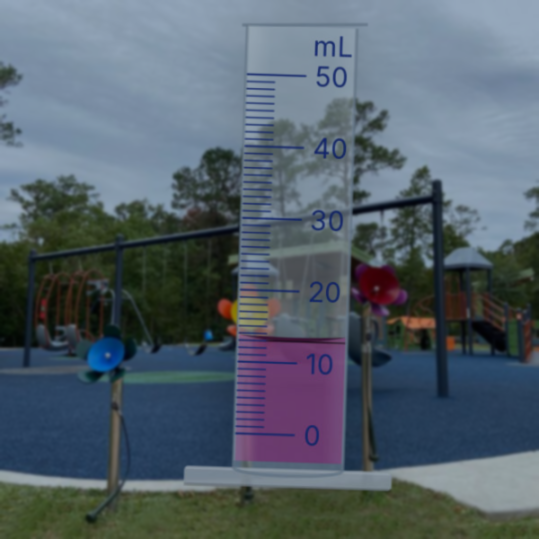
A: 13
